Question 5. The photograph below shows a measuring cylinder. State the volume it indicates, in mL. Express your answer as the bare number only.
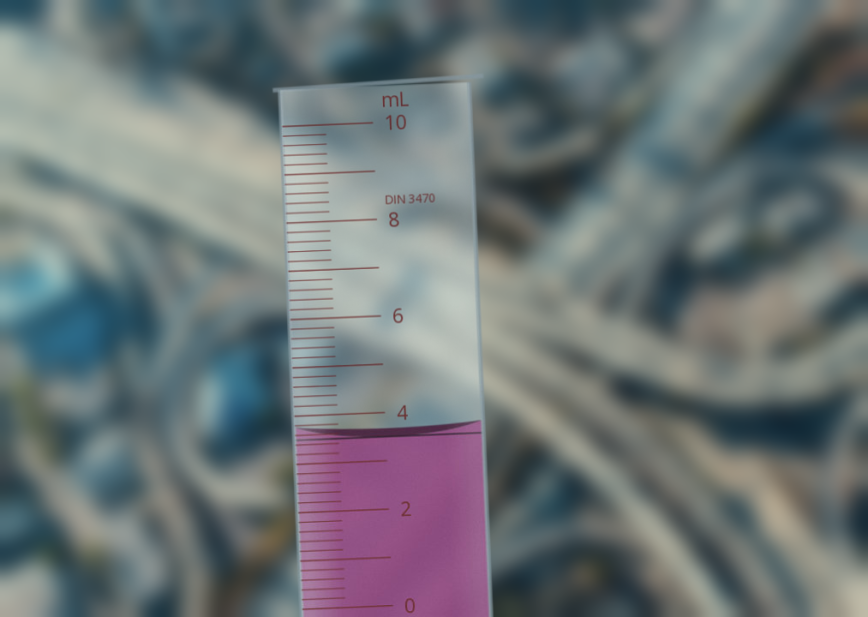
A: 3.5
